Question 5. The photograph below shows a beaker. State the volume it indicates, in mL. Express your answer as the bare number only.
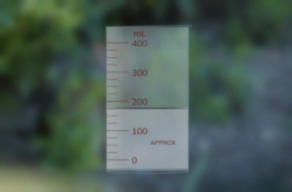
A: 175
